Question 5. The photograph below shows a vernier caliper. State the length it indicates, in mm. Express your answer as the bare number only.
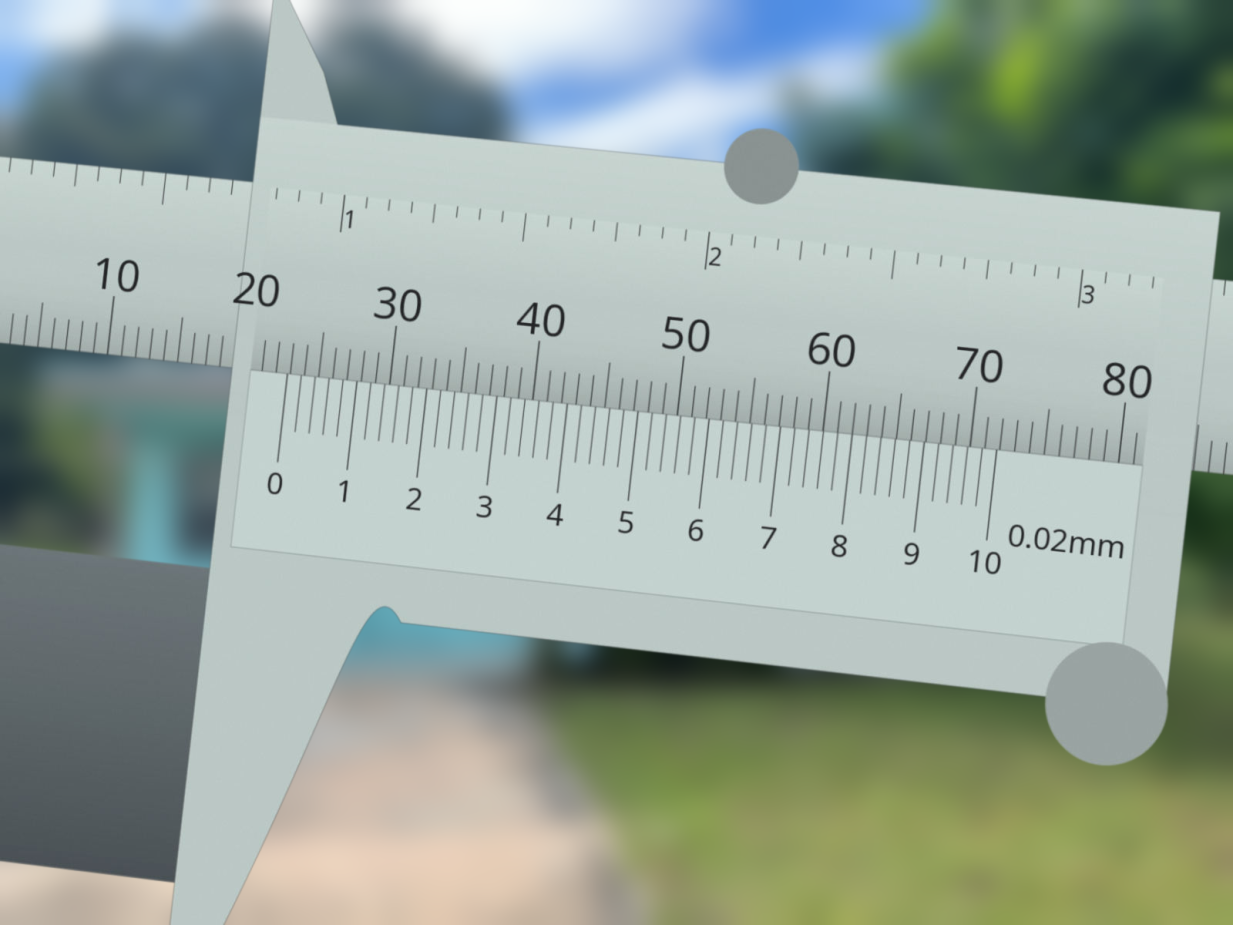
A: 22.8
